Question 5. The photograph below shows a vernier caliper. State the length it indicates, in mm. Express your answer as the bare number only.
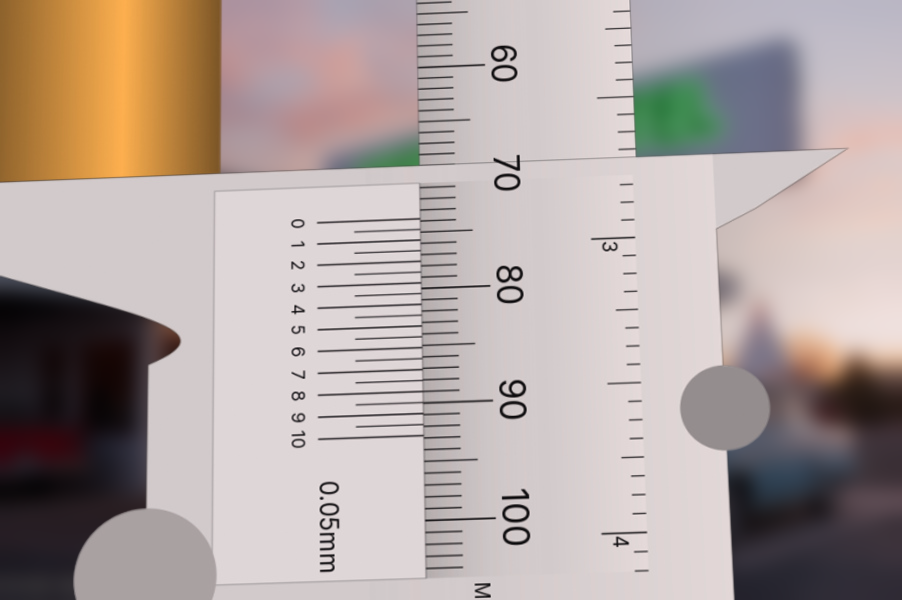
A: 73.8
